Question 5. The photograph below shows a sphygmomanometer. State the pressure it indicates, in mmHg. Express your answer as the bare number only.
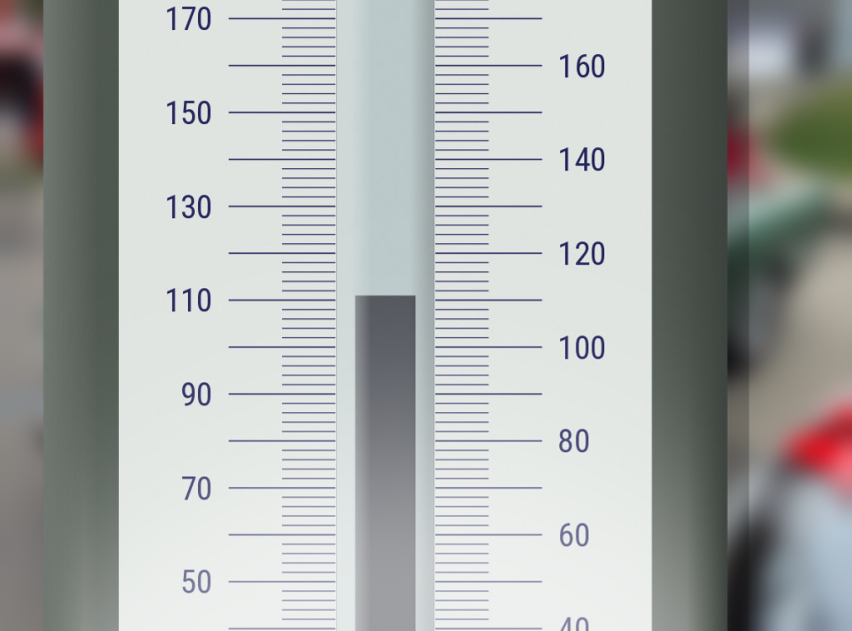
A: 111
